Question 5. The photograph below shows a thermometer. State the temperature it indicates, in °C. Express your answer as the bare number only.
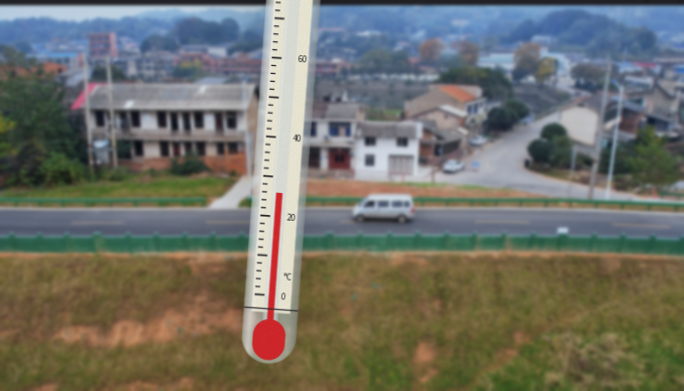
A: 26
